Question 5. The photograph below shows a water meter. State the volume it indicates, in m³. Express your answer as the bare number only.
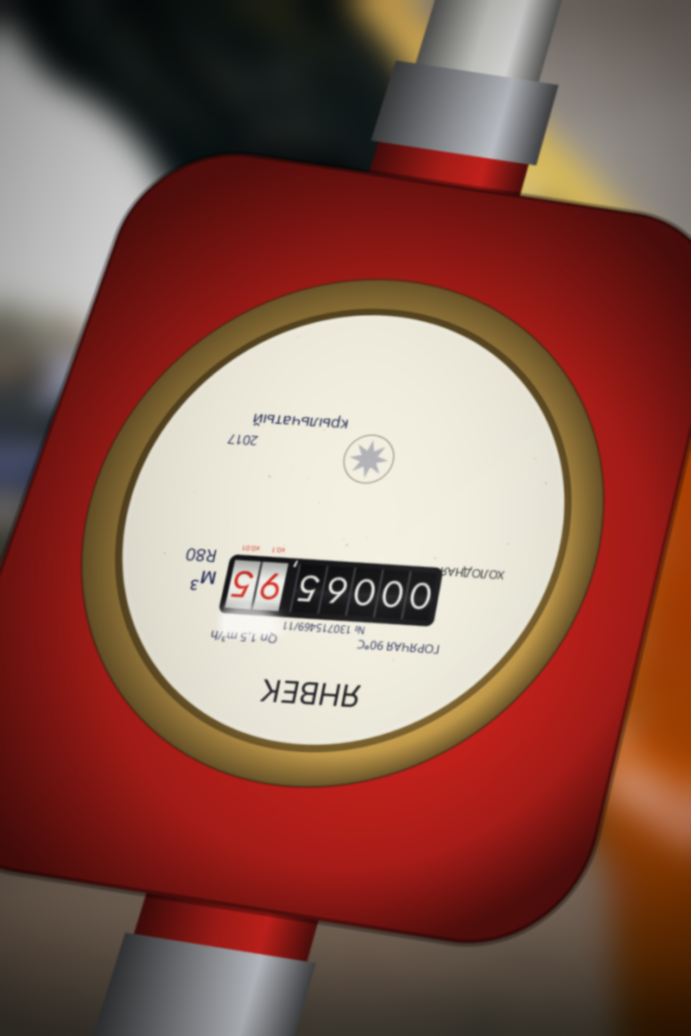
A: 65.95
